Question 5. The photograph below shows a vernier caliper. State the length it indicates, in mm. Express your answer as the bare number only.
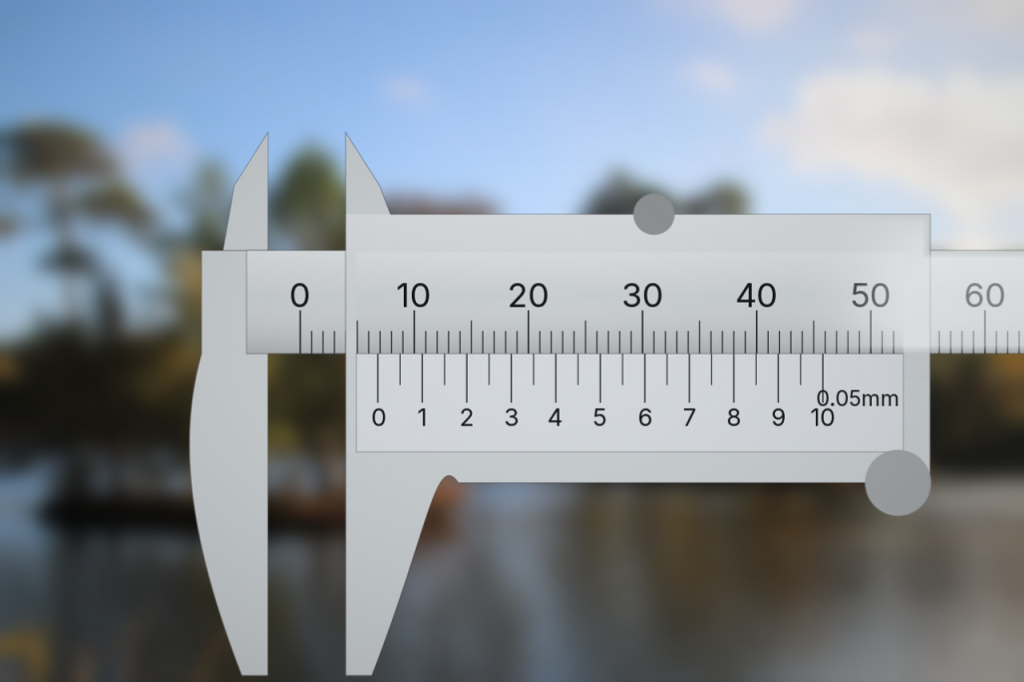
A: 6.8
